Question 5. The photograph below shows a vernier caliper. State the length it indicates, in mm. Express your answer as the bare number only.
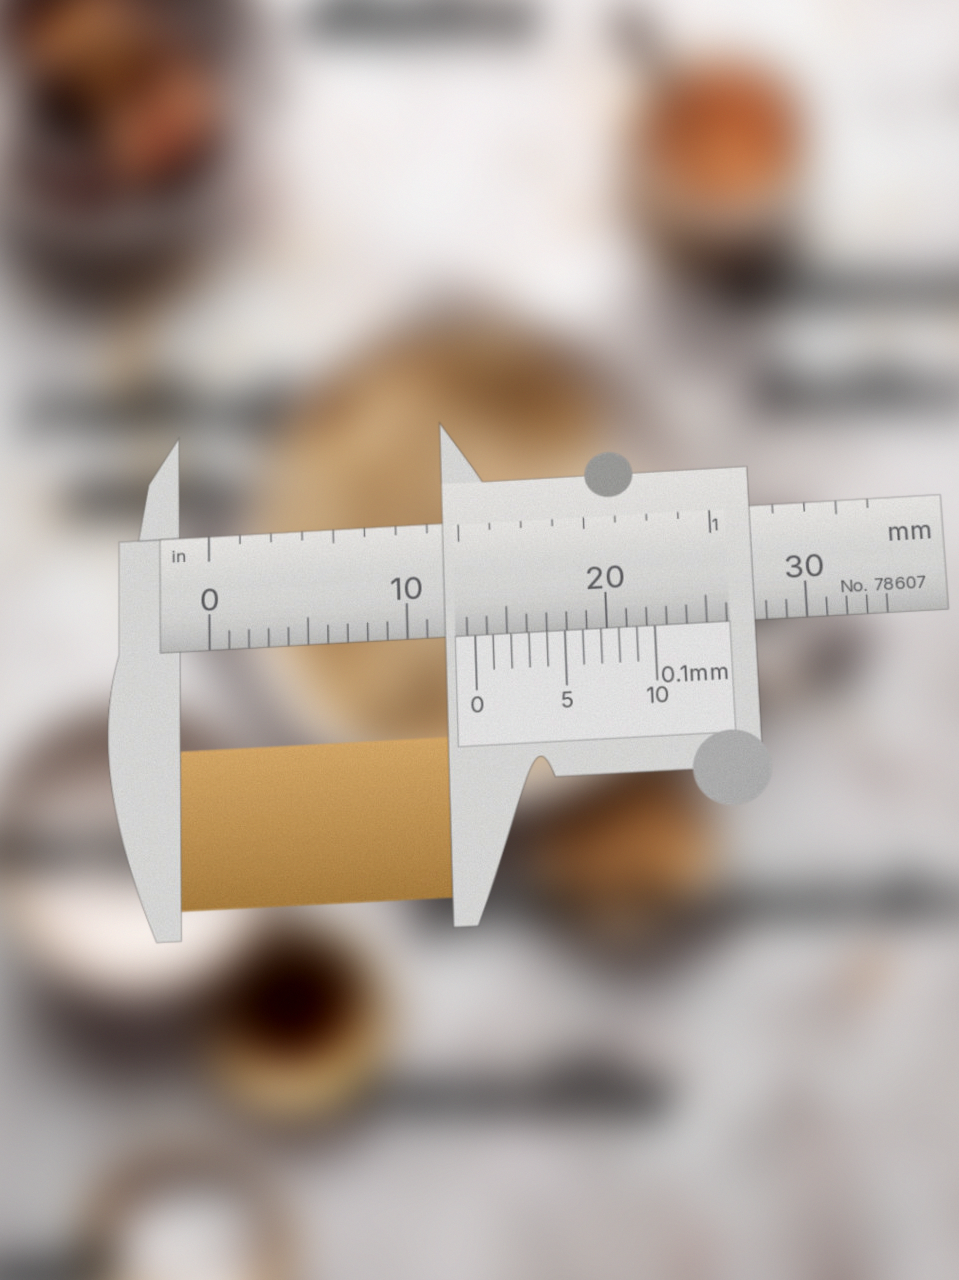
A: 13.4
